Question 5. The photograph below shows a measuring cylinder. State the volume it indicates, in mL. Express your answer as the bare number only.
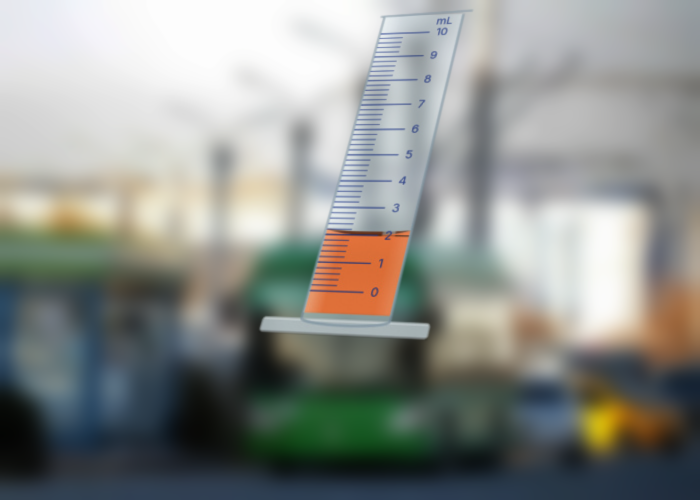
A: 2
